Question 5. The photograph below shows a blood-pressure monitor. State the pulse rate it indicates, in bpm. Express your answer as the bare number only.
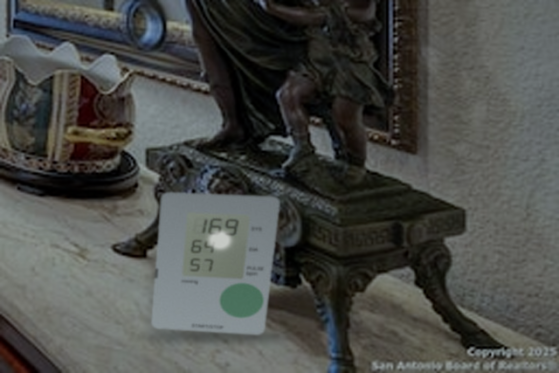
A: 57
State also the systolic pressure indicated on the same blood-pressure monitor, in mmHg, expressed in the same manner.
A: 169
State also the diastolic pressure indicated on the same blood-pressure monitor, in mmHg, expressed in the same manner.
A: 64
